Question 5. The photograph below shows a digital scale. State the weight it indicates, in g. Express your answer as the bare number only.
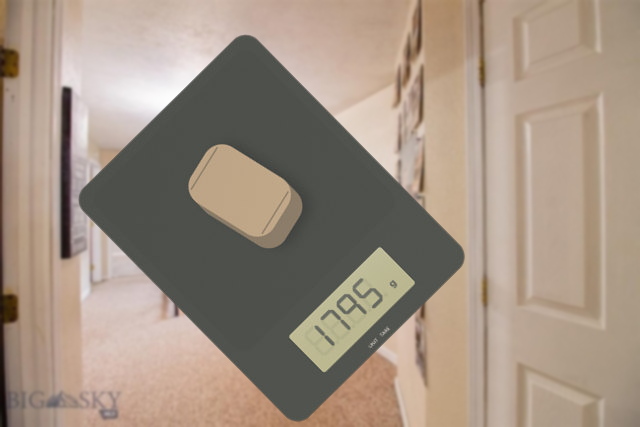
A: 1795
